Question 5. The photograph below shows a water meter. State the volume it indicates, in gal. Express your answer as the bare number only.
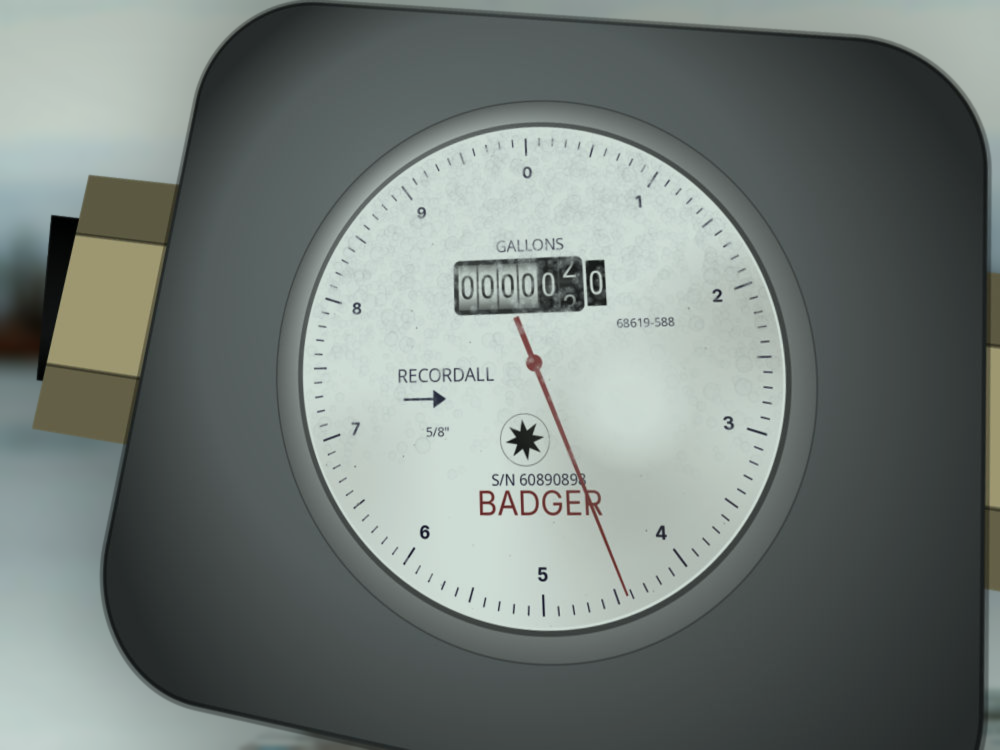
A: 24.4
